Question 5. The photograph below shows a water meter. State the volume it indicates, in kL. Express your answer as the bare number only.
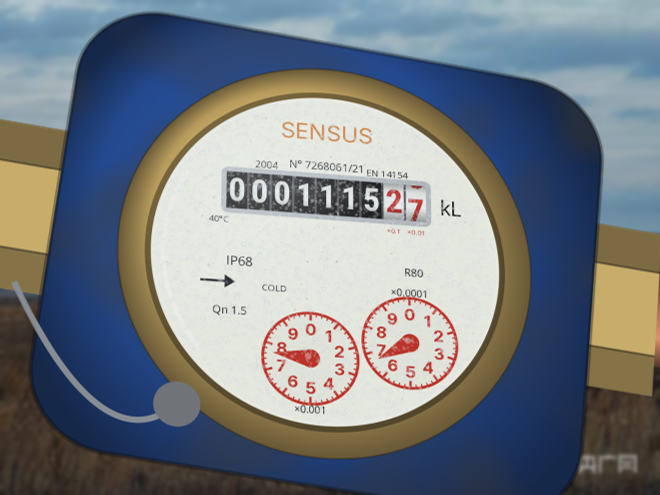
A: 1115.2676
